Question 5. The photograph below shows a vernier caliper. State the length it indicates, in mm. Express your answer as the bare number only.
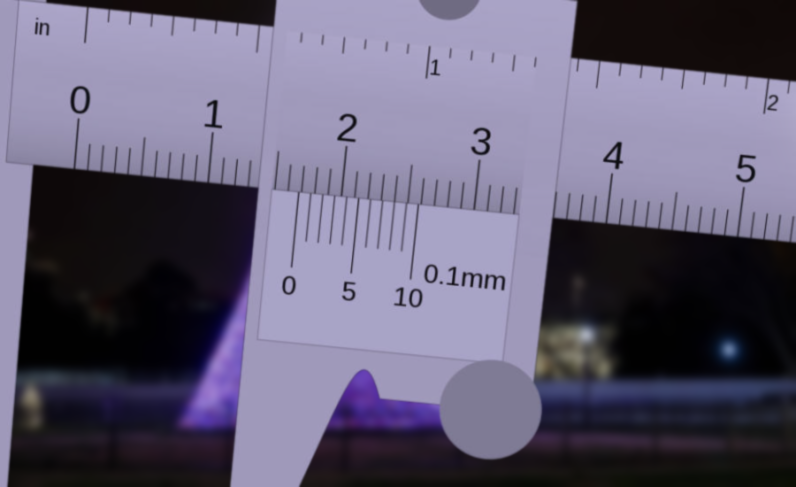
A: 16.8
